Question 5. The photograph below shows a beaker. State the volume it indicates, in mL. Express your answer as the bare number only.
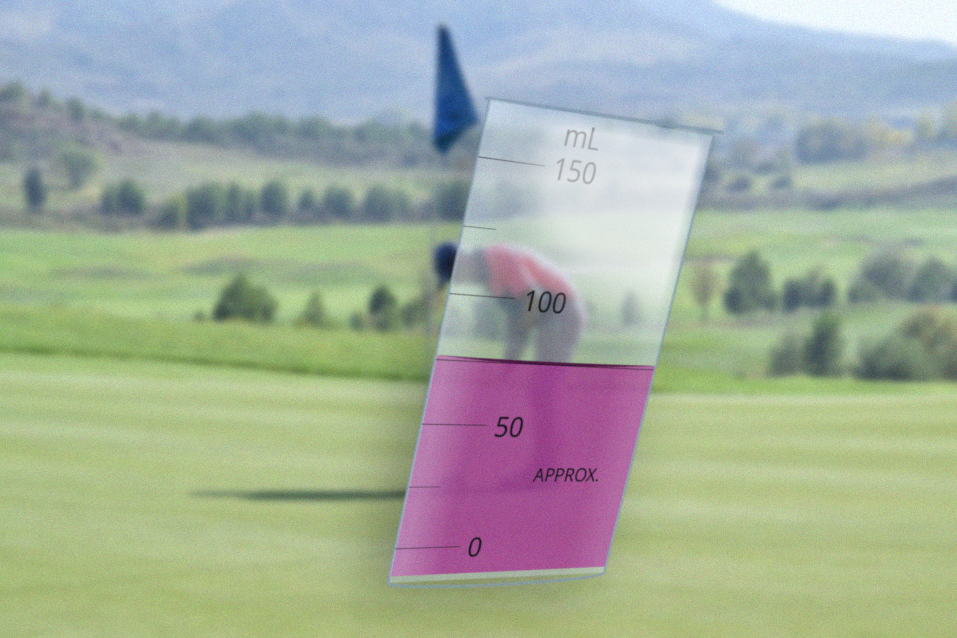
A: 75
